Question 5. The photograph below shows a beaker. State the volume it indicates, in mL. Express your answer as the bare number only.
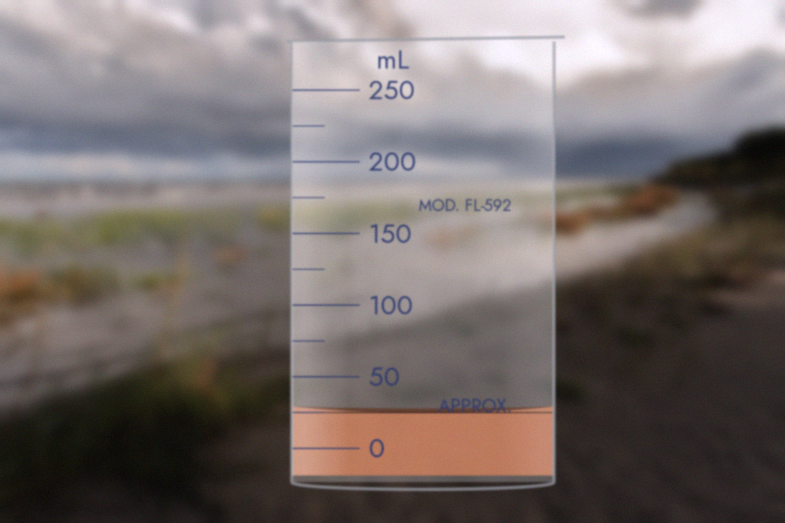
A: 25
